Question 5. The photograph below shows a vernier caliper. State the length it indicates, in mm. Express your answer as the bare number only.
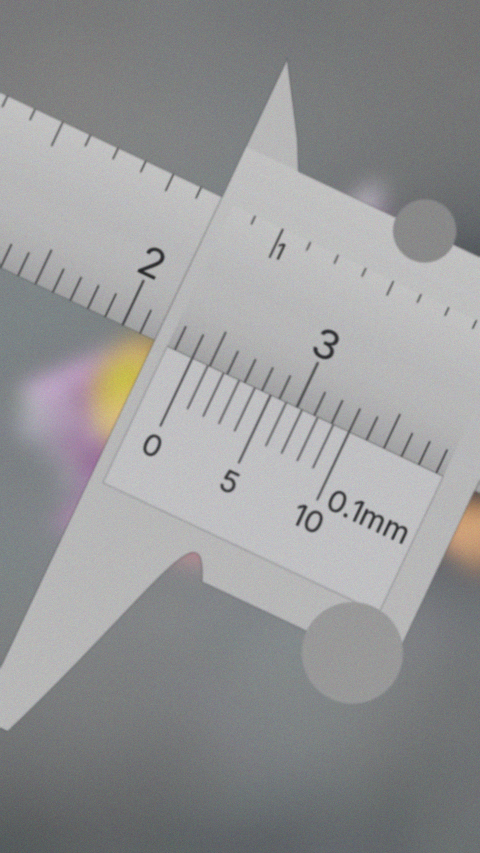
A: 24.0
